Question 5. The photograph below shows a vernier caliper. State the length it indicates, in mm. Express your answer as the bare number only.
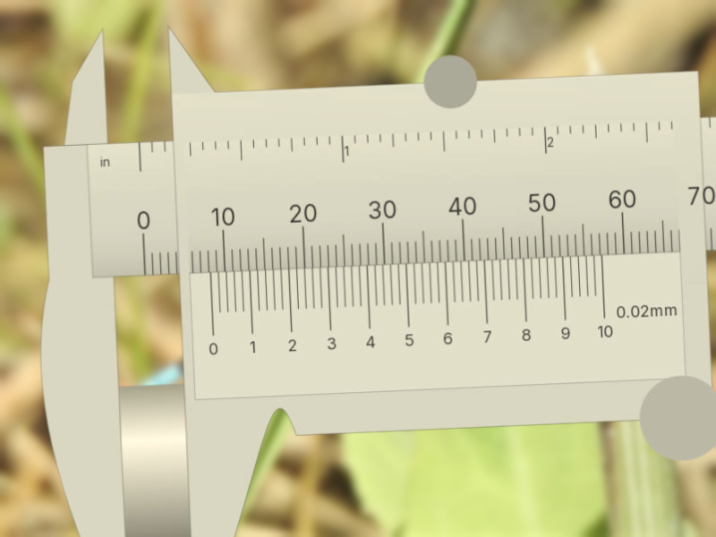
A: 8.2
